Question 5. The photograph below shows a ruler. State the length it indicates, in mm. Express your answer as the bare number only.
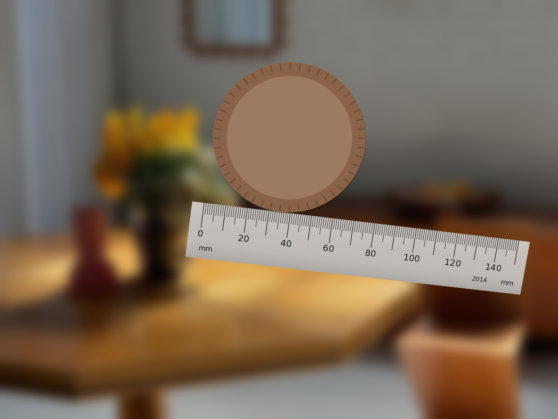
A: 70
